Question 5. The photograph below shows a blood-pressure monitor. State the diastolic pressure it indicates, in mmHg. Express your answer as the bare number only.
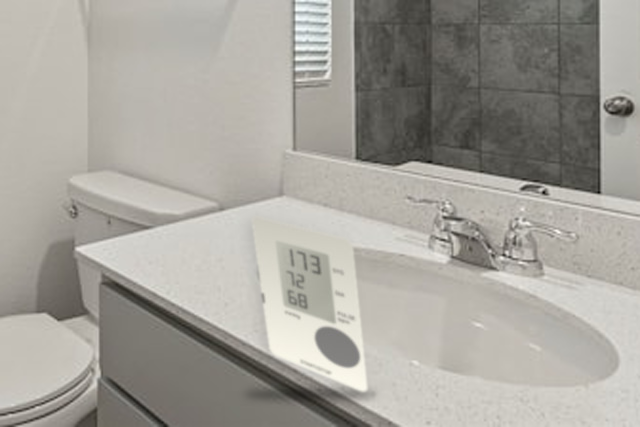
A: 72
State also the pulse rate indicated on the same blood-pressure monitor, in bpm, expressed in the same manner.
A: 68
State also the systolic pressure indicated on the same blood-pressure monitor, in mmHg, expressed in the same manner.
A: 173
